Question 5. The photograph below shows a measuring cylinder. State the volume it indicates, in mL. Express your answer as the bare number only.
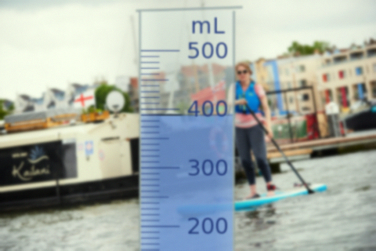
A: 390
